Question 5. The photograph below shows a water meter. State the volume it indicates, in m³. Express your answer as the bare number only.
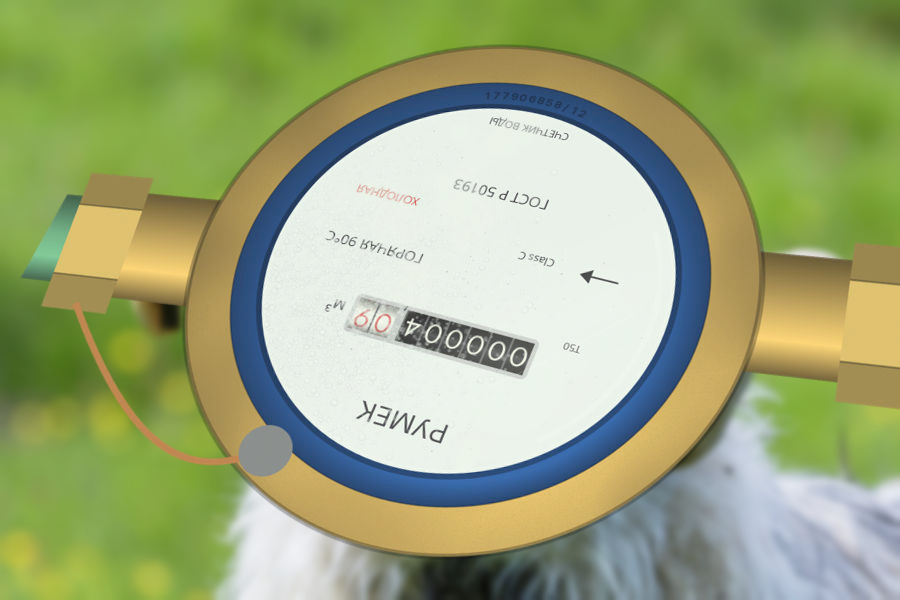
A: 4.09
